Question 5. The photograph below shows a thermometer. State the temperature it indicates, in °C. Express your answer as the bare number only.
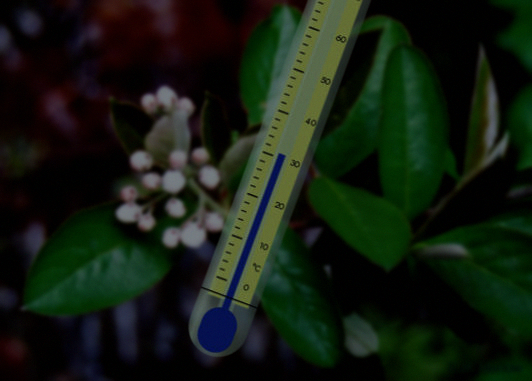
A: 31
